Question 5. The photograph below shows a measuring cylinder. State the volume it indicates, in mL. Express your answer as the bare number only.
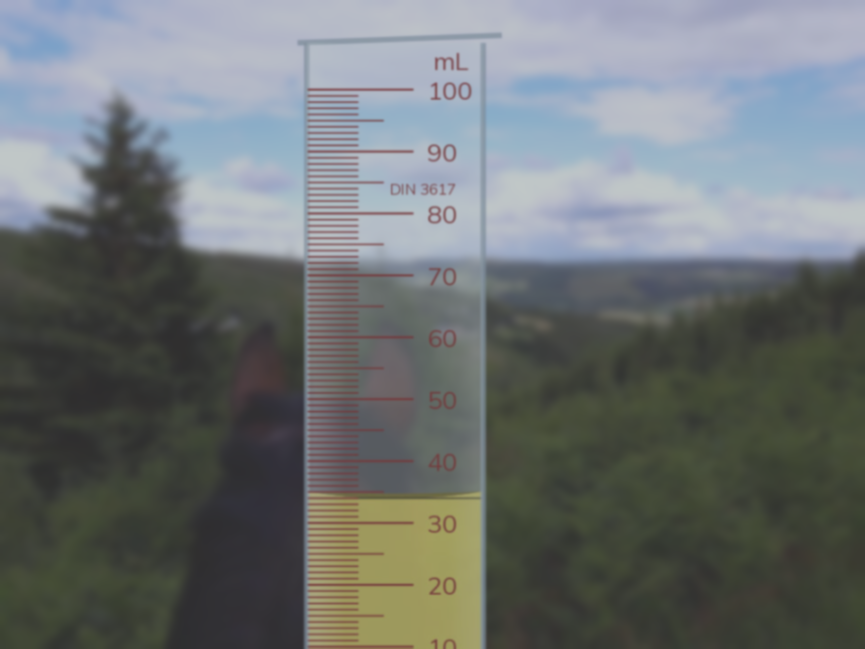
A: 34
